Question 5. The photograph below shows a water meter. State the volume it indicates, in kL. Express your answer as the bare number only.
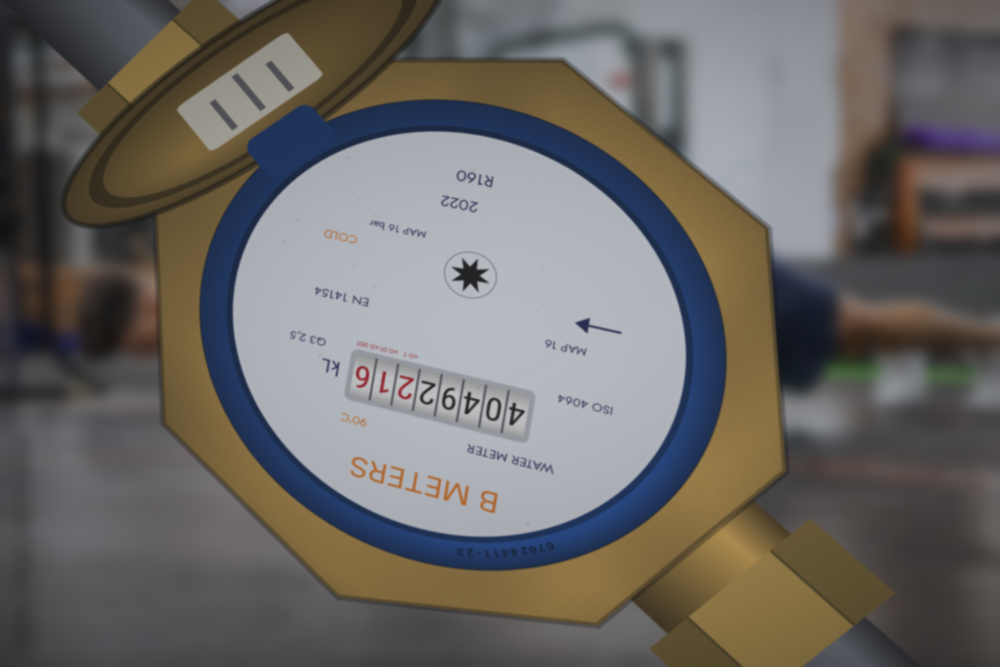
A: 40492.216
